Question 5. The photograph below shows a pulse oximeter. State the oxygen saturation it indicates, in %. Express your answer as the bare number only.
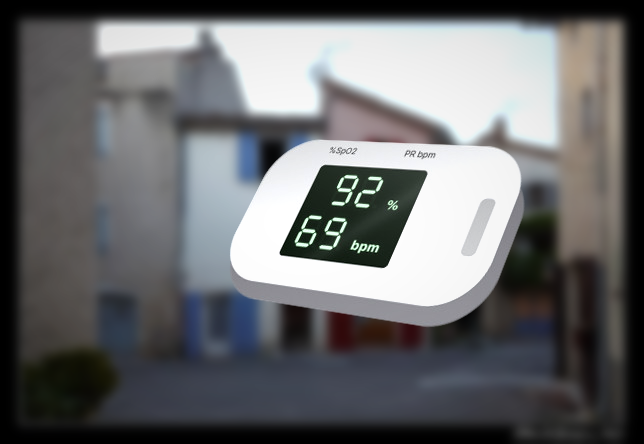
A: 92
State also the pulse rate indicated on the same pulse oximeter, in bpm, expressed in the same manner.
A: 69
